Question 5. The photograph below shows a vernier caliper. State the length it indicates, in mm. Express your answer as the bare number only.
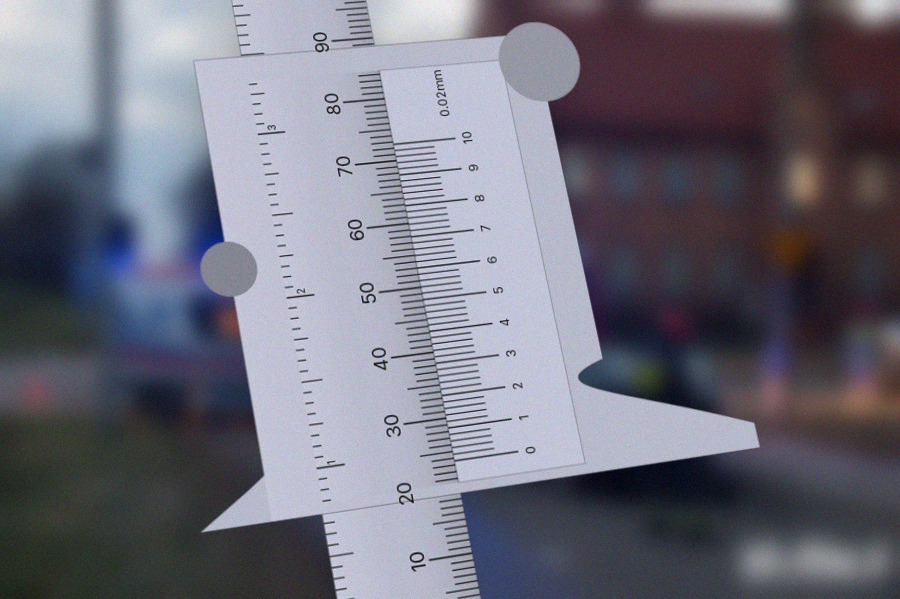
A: 23.6
